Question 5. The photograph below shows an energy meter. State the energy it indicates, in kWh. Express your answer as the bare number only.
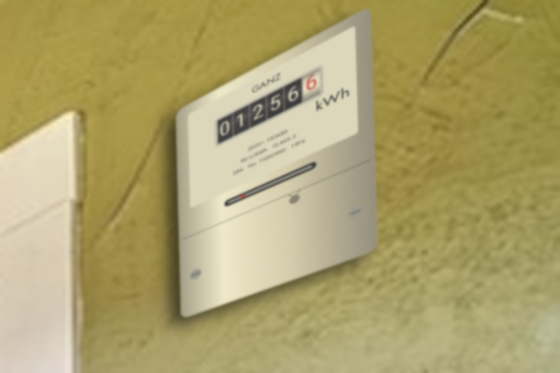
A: 1256.6
